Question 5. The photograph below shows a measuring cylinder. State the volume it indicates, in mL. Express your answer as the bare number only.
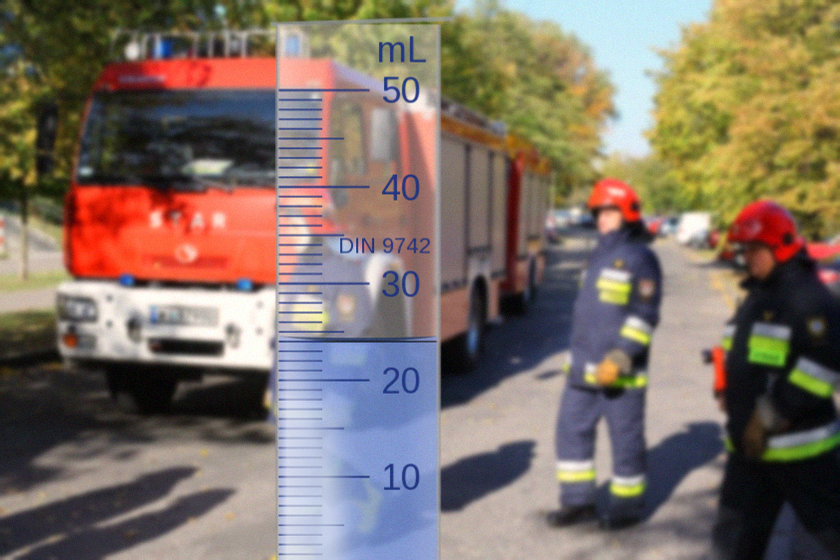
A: 24
